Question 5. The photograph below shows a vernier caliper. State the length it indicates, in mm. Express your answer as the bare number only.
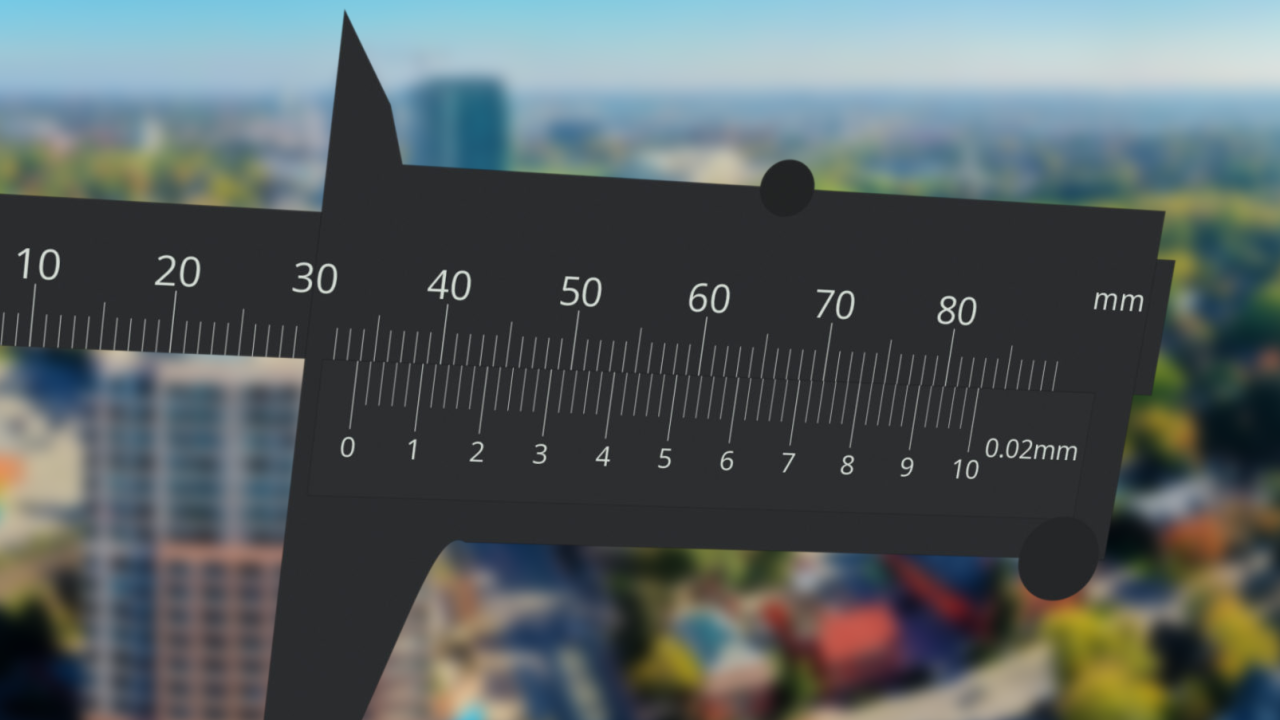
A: 33.8
